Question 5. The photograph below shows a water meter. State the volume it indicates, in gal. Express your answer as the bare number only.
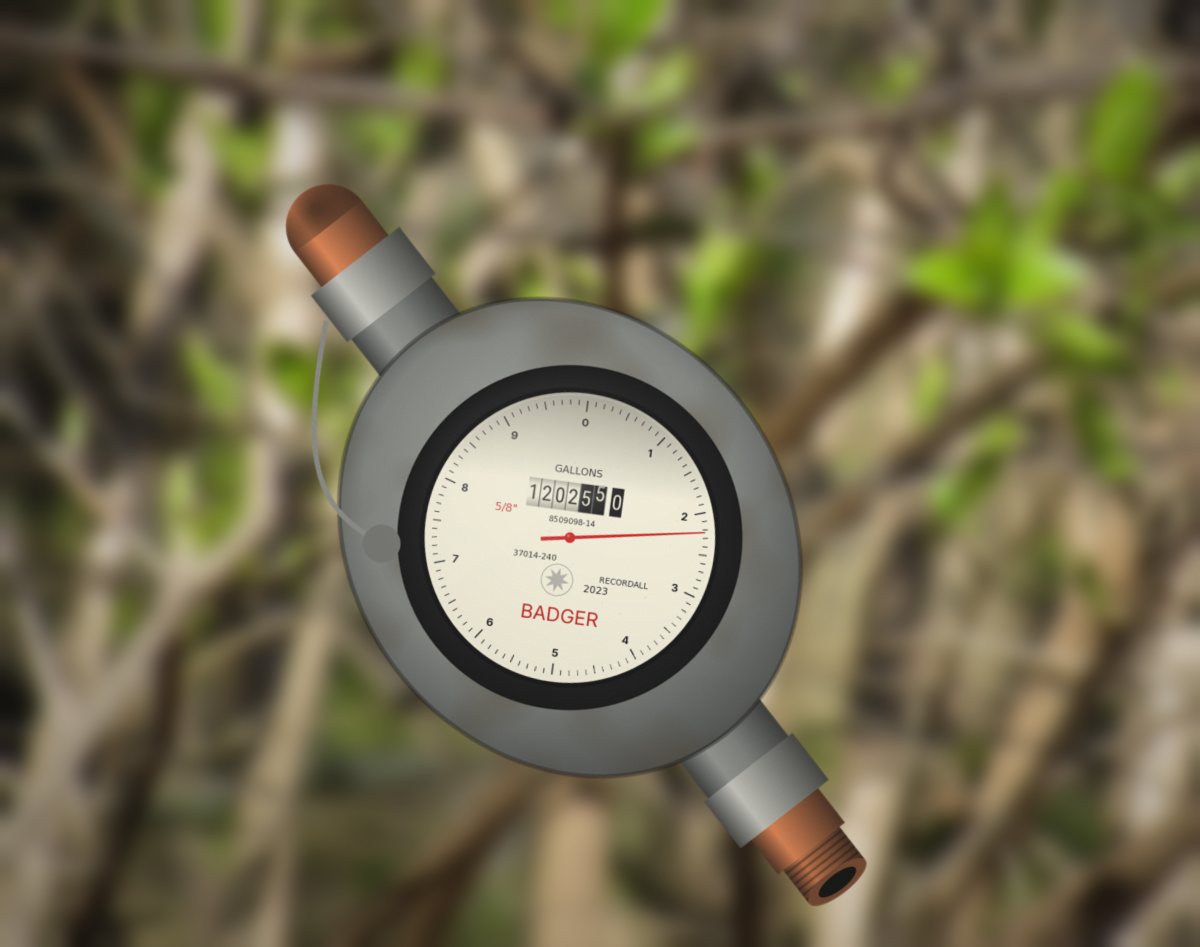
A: 1202552.2
